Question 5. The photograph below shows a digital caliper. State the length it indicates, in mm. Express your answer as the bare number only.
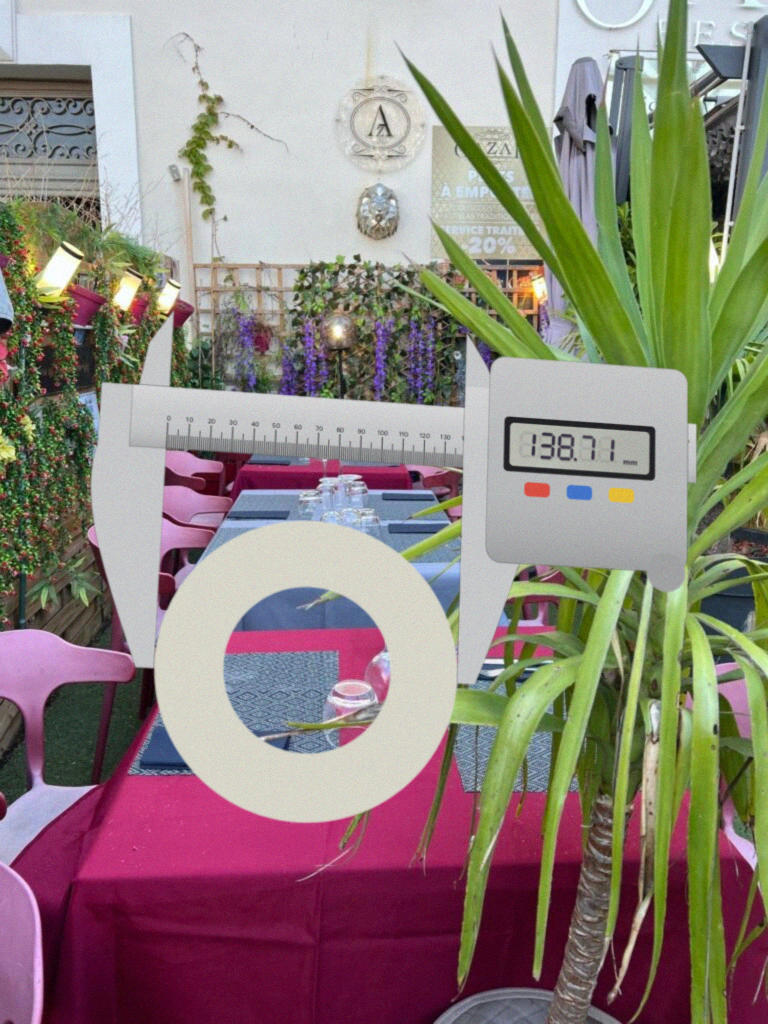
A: 138.71
